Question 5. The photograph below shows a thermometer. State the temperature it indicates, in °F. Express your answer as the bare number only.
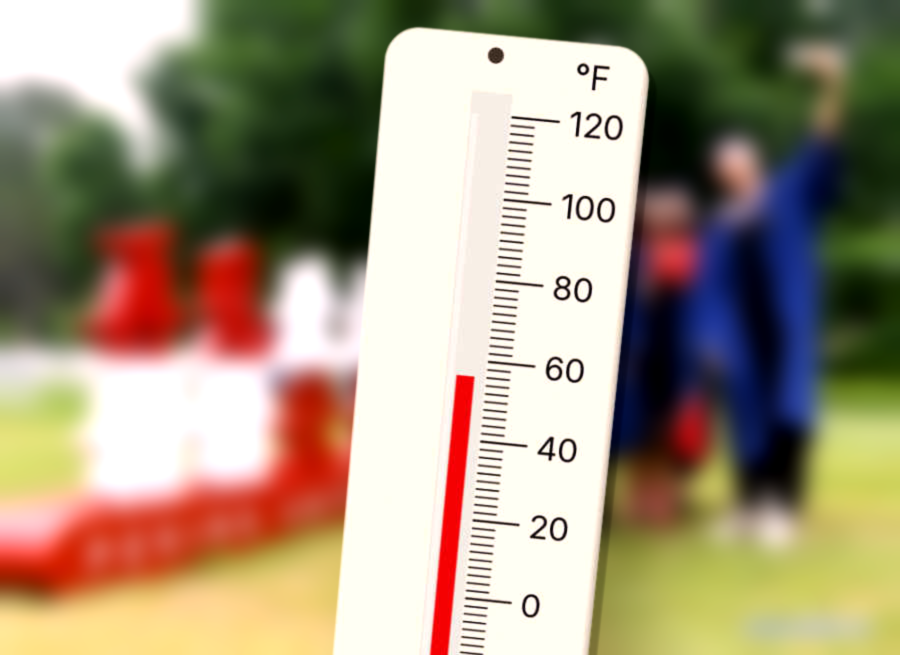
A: 56
